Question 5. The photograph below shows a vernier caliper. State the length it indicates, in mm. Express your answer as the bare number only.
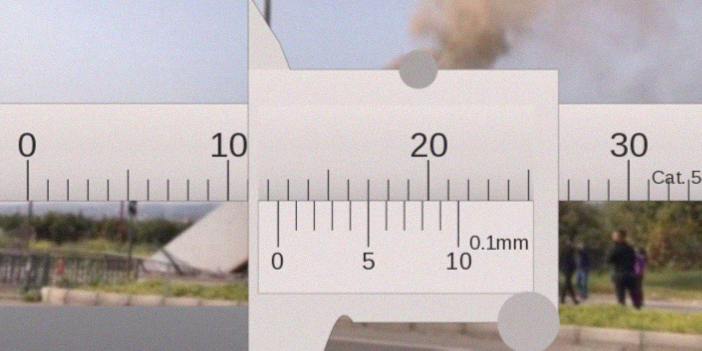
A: 12.5
